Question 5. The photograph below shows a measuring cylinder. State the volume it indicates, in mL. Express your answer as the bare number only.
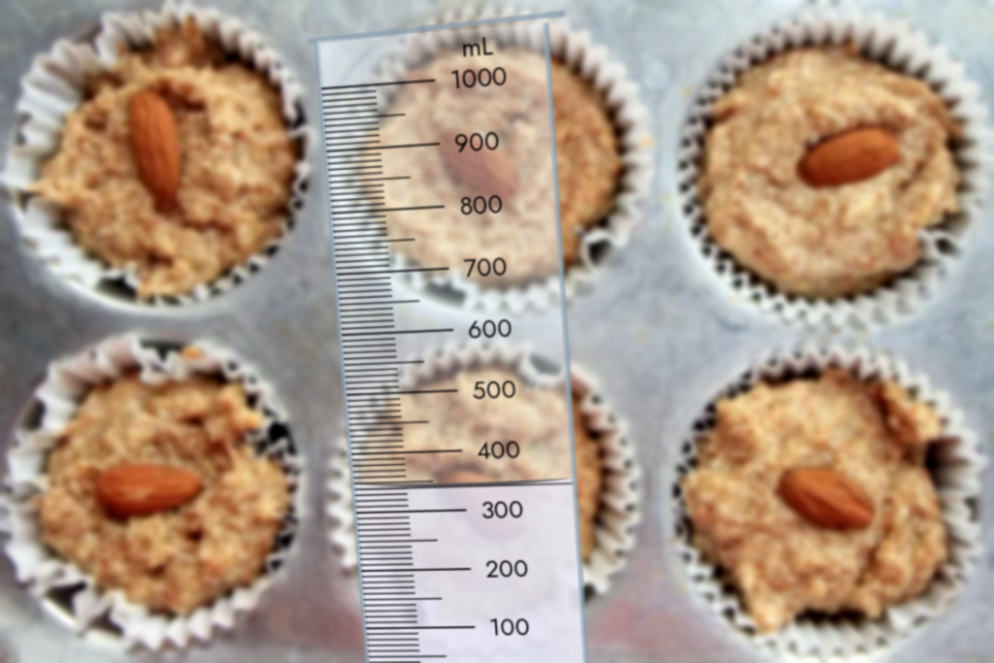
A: 340
